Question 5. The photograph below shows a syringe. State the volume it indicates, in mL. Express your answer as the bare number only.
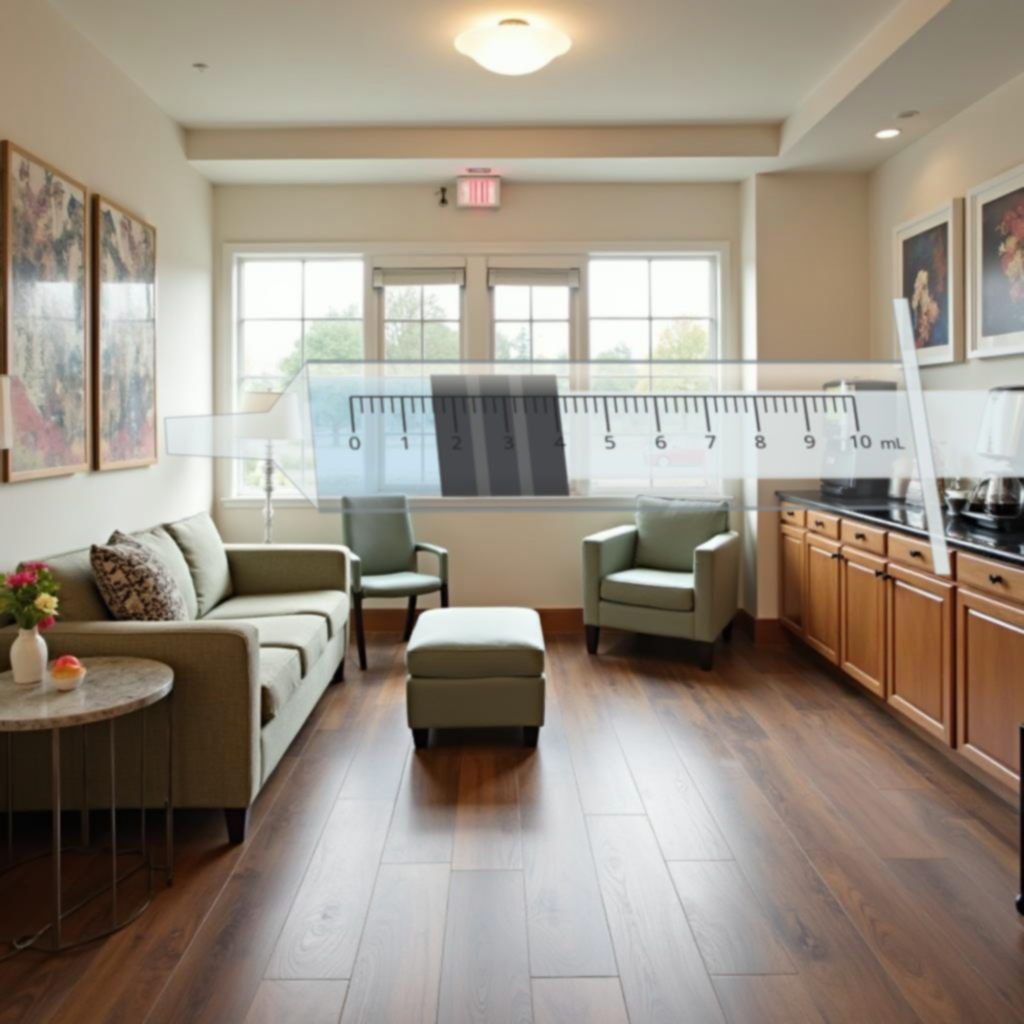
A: 1.6
